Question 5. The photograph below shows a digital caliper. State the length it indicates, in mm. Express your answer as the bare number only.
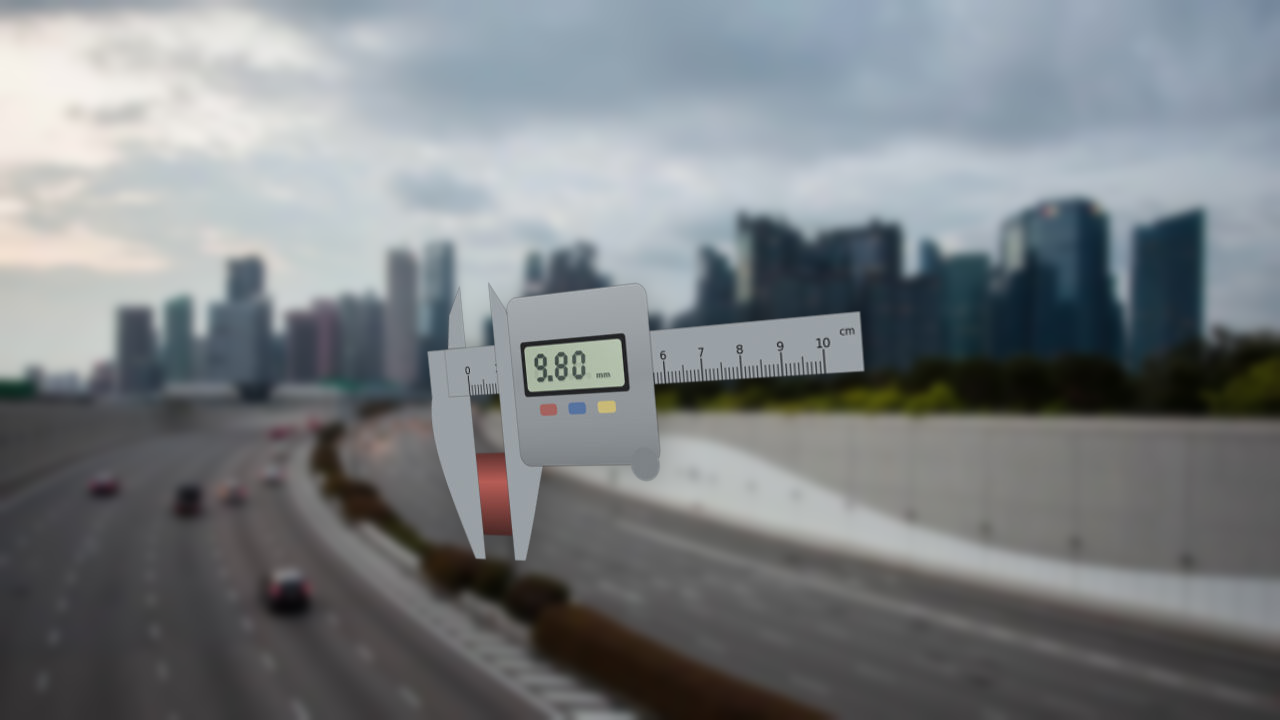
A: 9.80
